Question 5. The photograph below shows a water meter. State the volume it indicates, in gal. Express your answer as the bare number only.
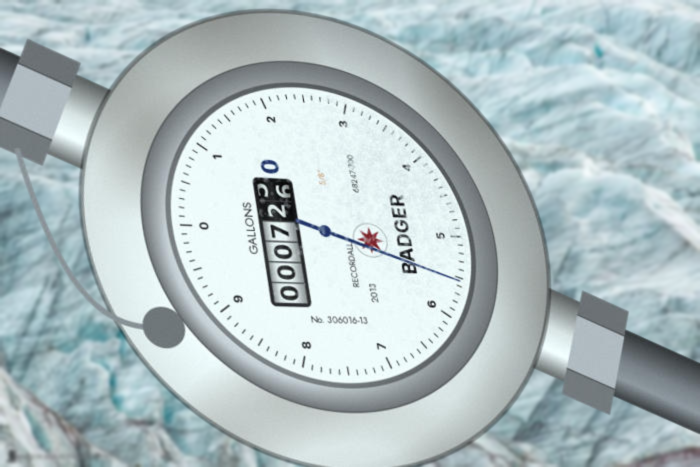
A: 7255.5
